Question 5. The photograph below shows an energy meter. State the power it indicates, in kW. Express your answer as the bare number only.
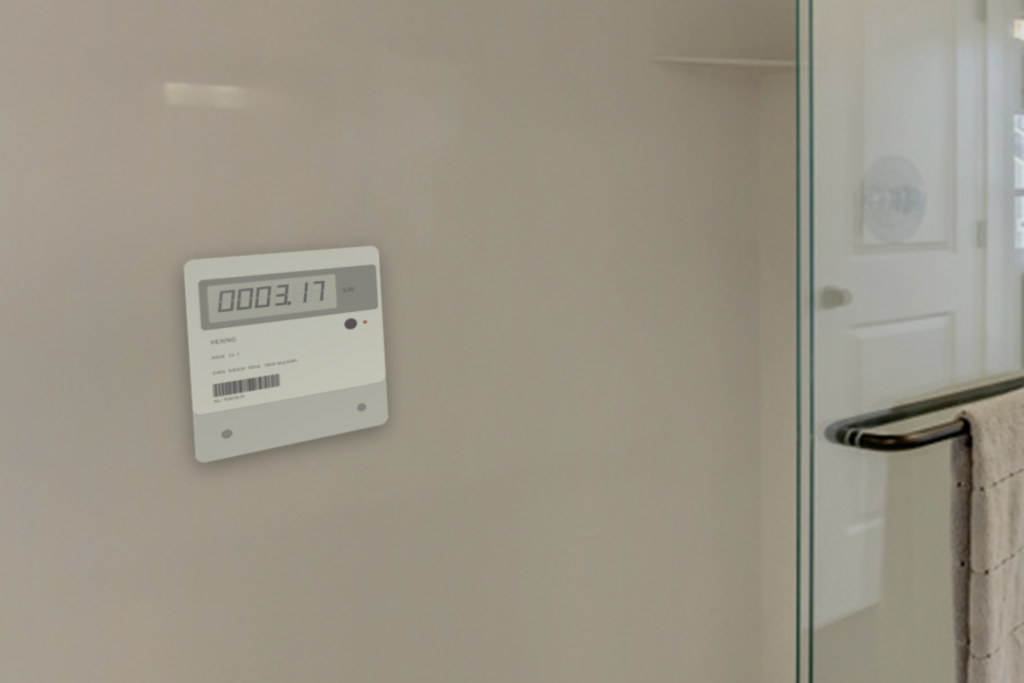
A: 3.17
